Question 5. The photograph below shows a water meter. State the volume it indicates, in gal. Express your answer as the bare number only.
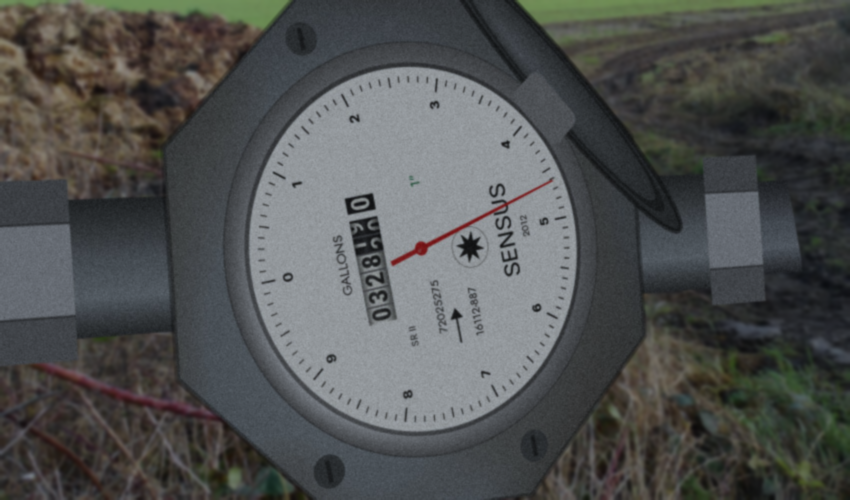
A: 328194.6
